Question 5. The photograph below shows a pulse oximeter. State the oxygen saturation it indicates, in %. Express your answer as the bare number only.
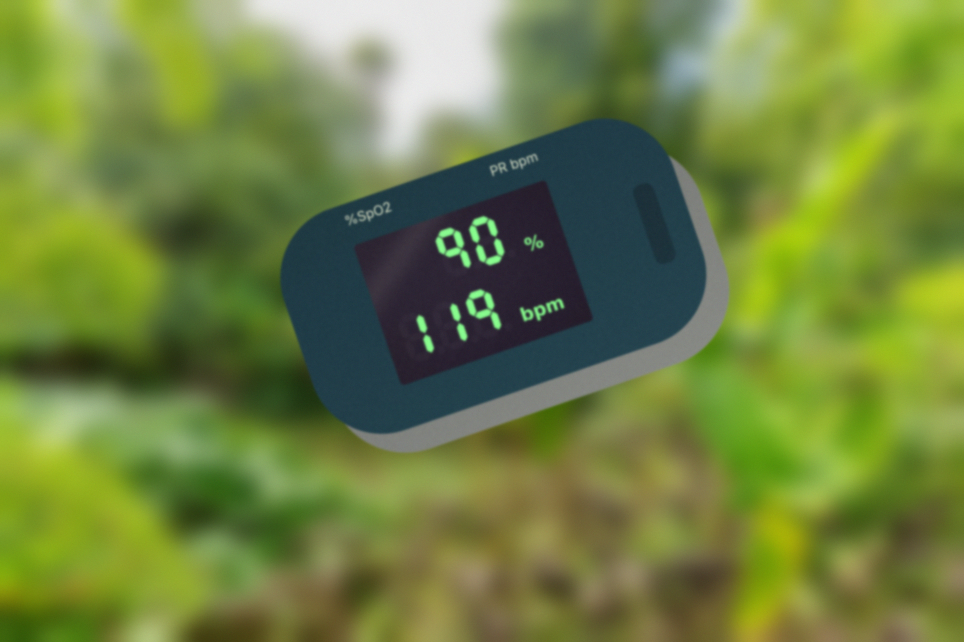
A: 90
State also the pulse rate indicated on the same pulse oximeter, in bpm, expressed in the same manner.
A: 119
